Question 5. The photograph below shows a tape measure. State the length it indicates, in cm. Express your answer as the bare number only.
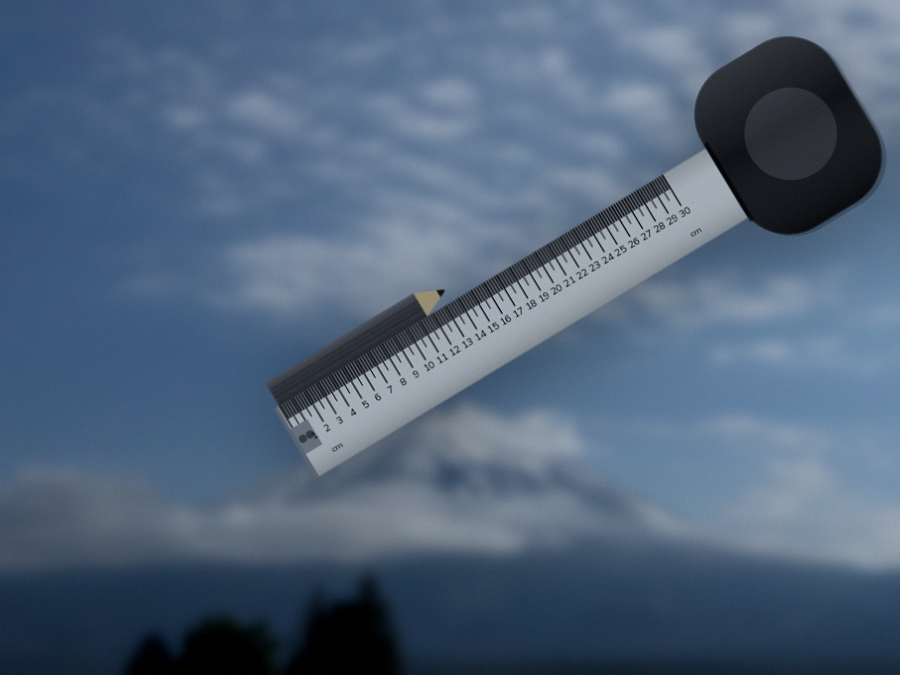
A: 13.5
